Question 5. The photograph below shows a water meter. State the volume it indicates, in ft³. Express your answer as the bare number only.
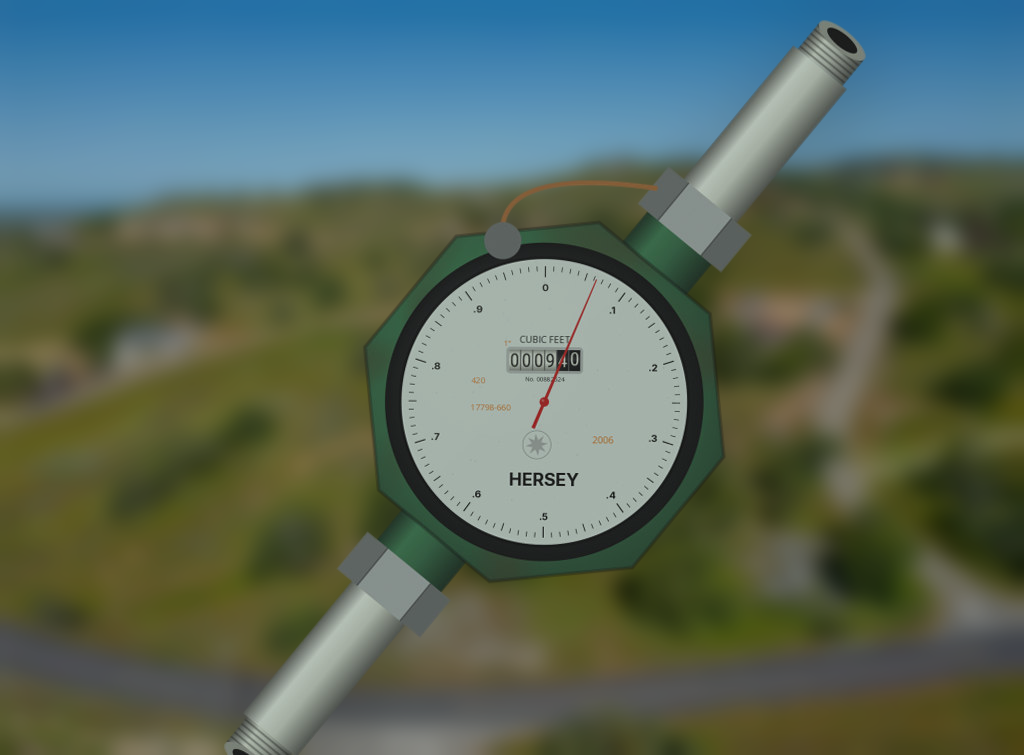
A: 940.06
